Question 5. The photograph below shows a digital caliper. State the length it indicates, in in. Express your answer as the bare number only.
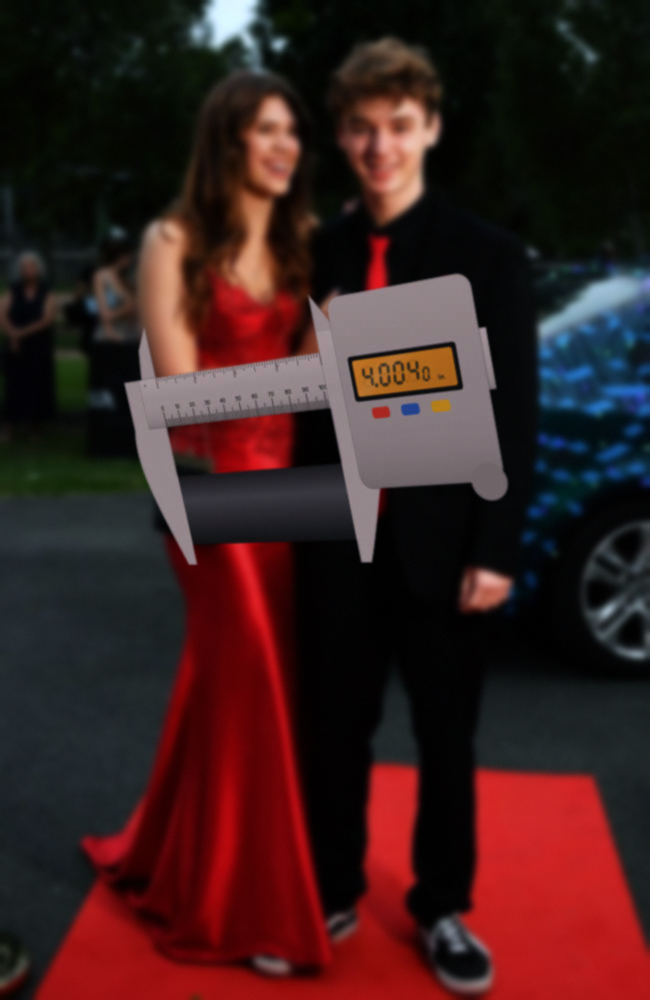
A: 4.0040
